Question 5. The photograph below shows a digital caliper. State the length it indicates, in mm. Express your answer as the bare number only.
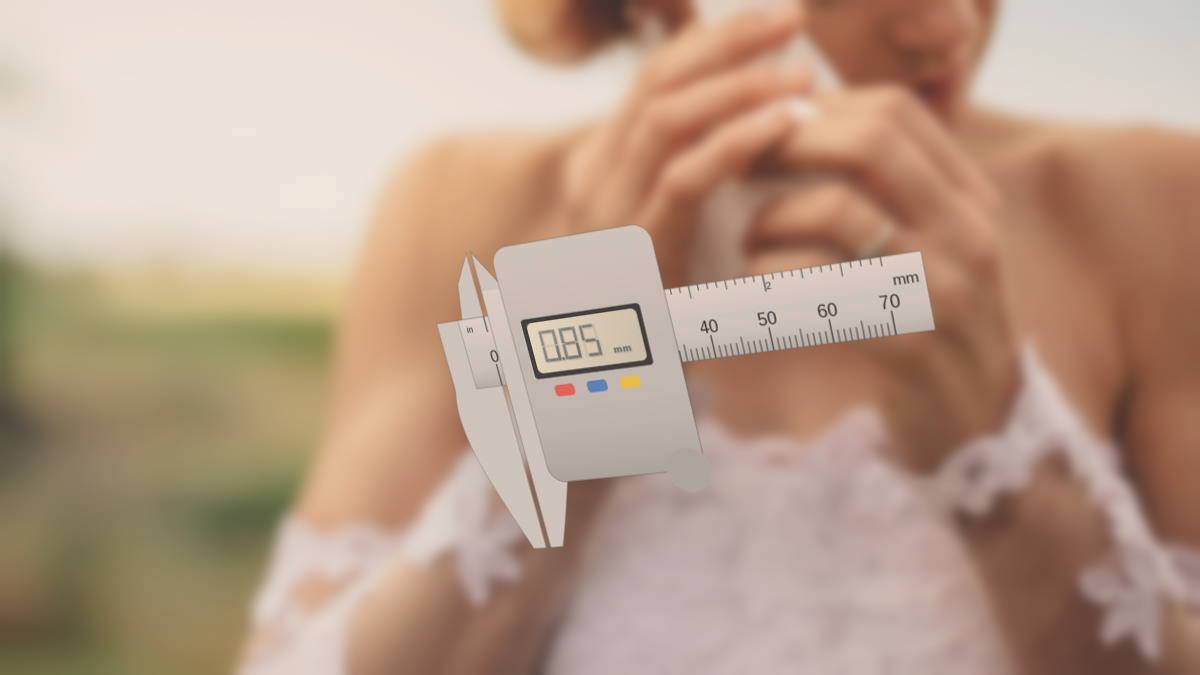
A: 0.85
